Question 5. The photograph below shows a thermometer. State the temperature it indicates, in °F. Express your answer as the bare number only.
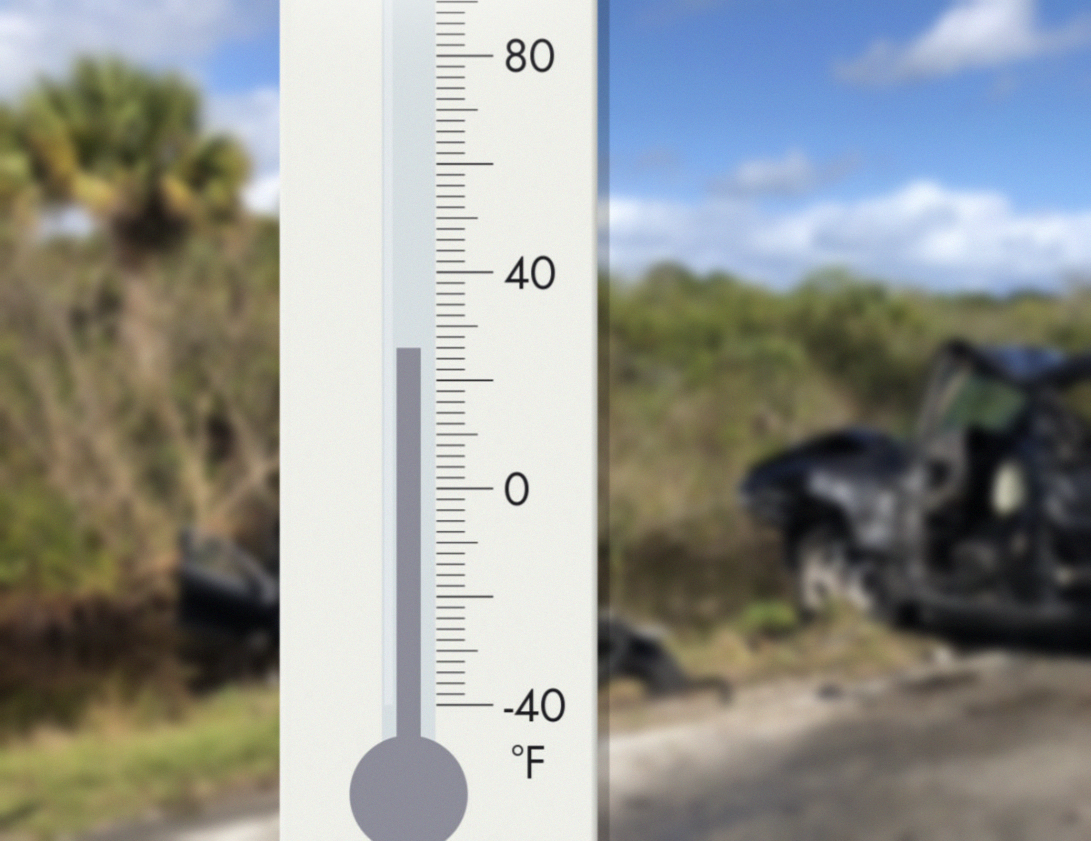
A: 26
